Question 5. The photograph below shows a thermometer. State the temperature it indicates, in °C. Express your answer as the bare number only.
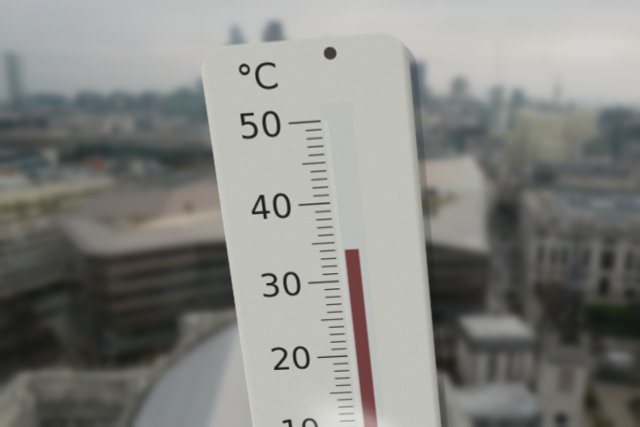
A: 34
